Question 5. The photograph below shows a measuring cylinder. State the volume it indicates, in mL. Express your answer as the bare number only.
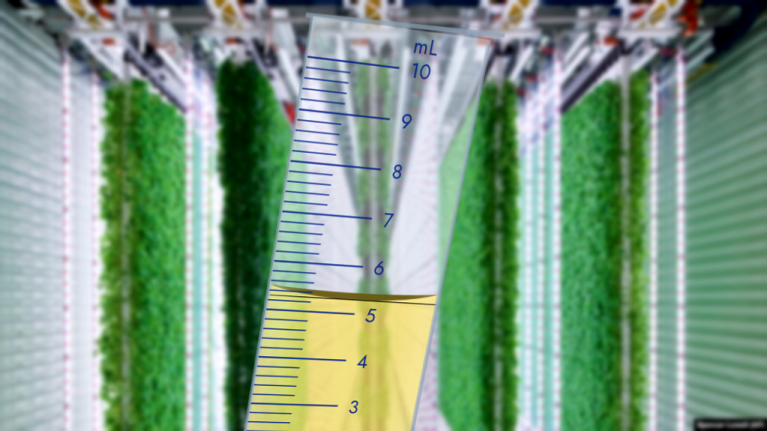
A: 5.3
